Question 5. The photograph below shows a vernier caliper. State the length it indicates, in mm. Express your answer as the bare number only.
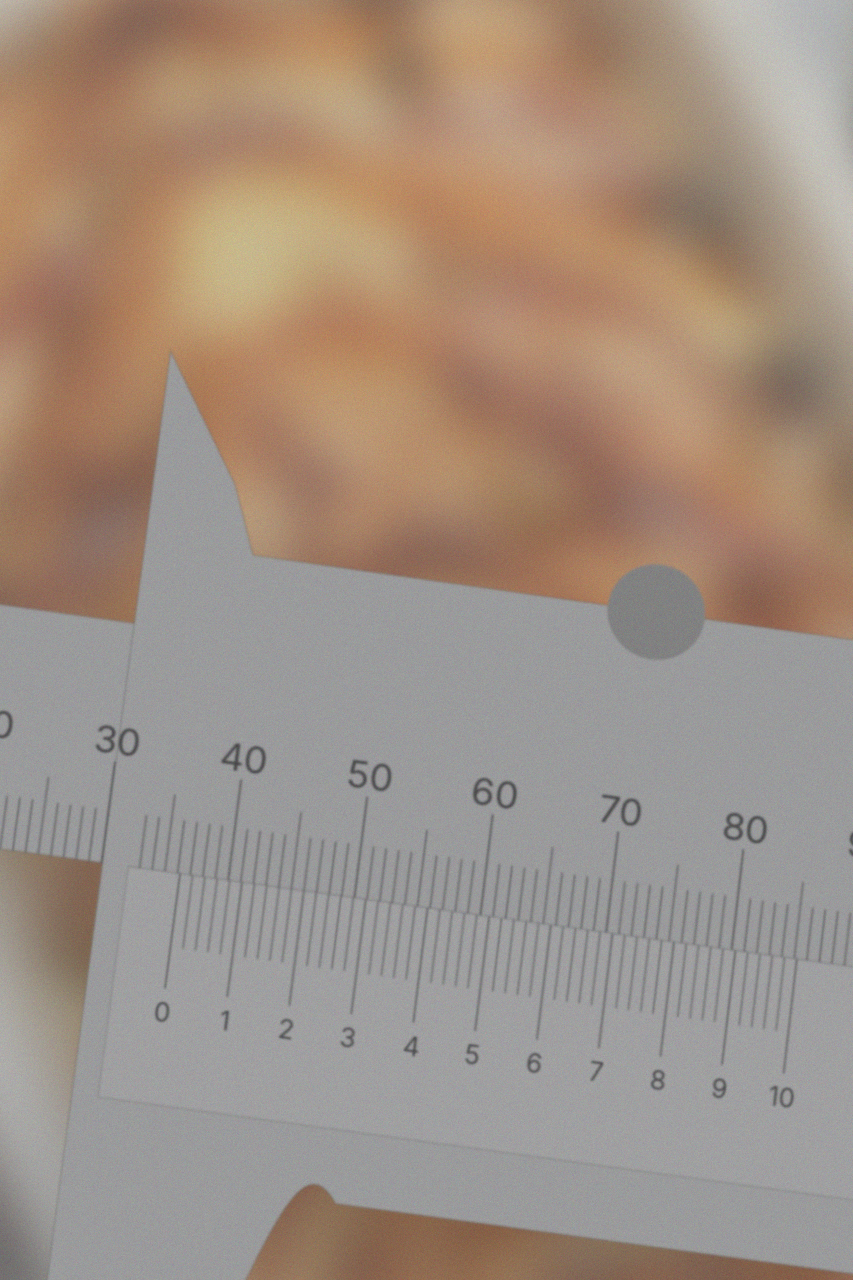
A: 36.2
